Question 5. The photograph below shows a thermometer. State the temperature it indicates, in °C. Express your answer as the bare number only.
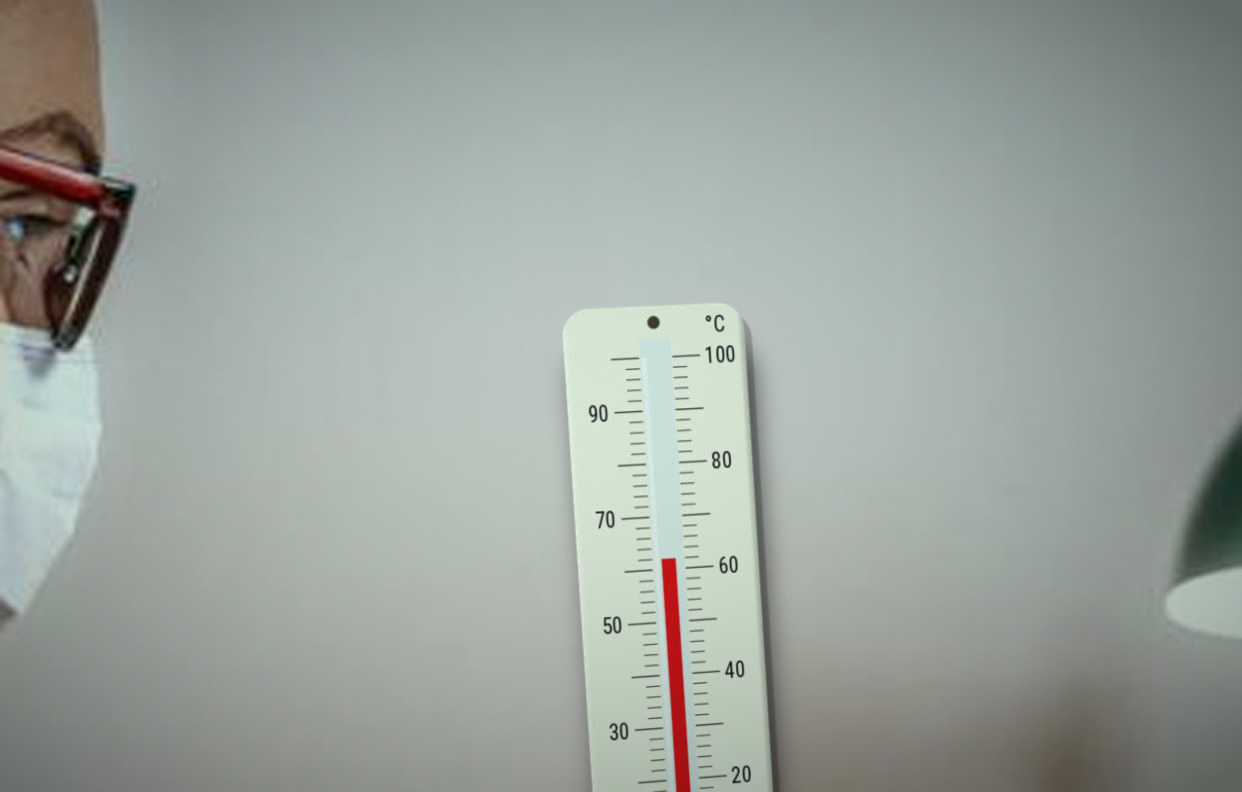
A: 62
